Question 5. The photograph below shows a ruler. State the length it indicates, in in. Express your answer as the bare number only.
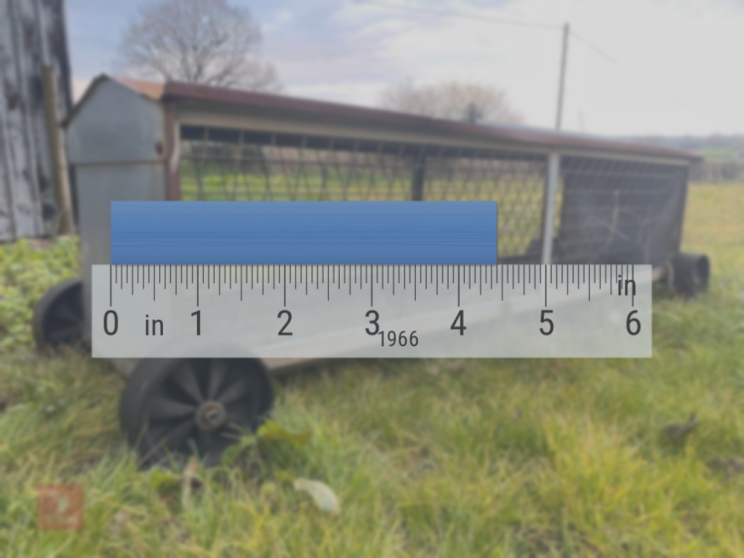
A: 4.4375
